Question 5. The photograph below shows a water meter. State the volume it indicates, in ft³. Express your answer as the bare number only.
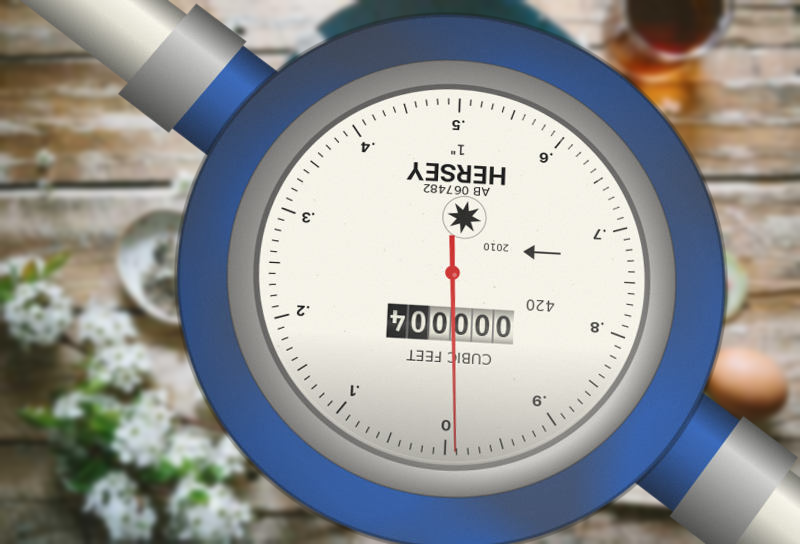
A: 3.99
